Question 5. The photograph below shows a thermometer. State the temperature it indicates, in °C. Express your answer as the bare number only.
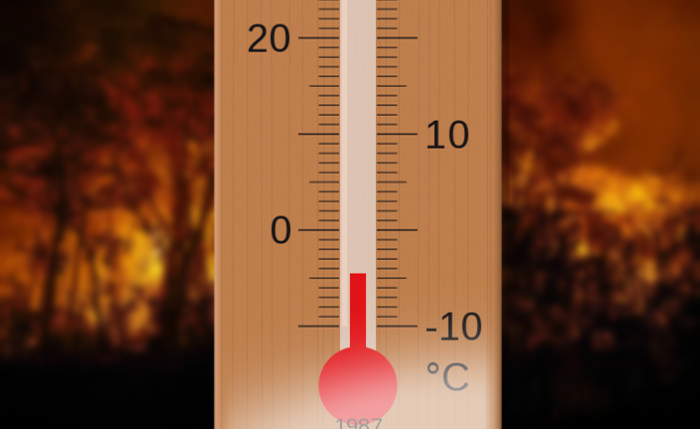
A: -4.5
